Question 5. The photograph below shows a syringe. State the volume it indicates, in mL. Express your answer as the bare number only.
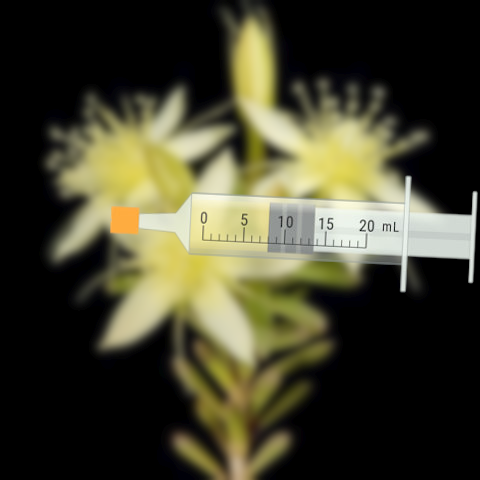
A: 8
